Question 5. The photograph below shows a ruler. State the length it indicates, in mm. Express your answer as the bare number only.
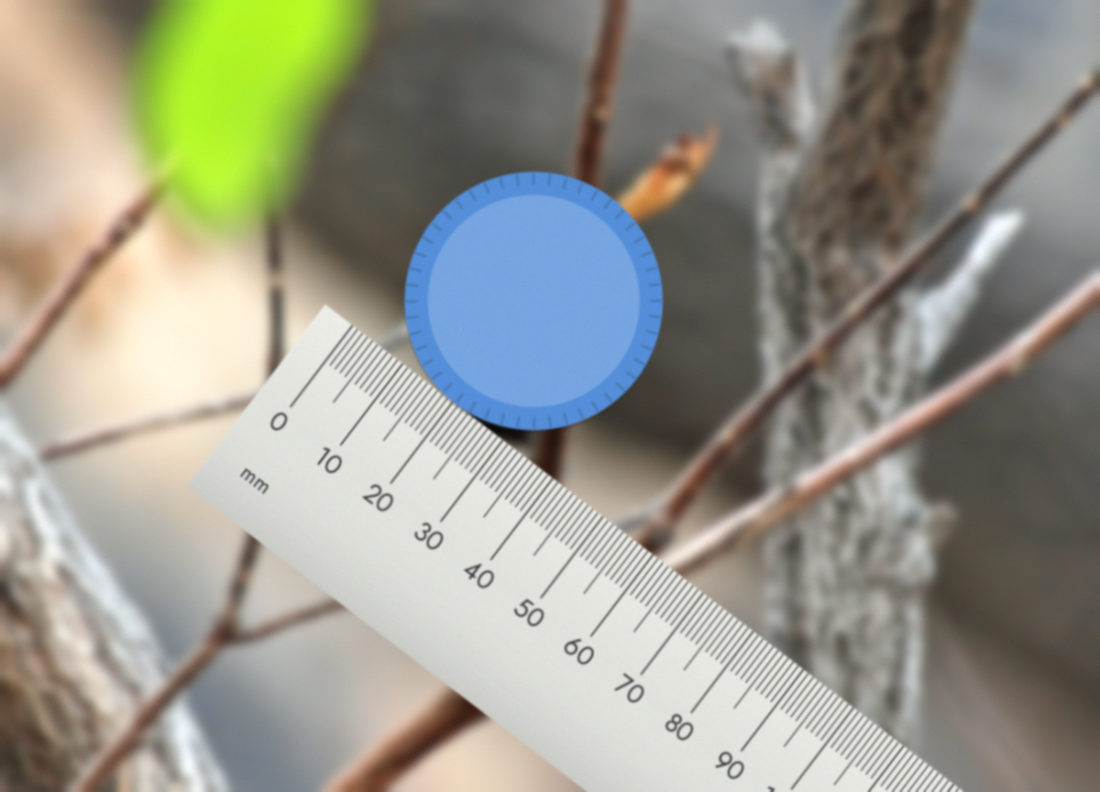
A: 41
